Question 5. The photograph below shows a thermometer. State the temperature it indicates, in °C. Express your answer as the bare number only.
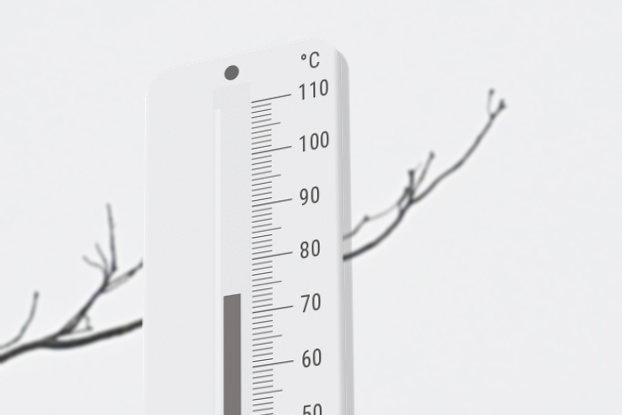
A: 74
